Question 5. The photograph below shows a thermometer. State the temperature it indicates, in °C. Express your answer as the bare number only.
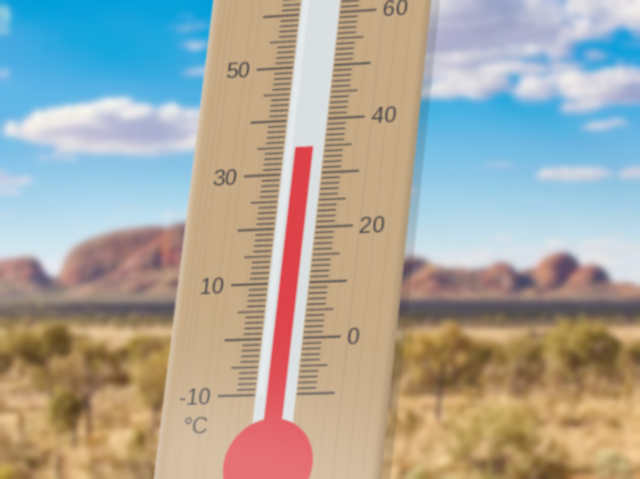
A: 35
